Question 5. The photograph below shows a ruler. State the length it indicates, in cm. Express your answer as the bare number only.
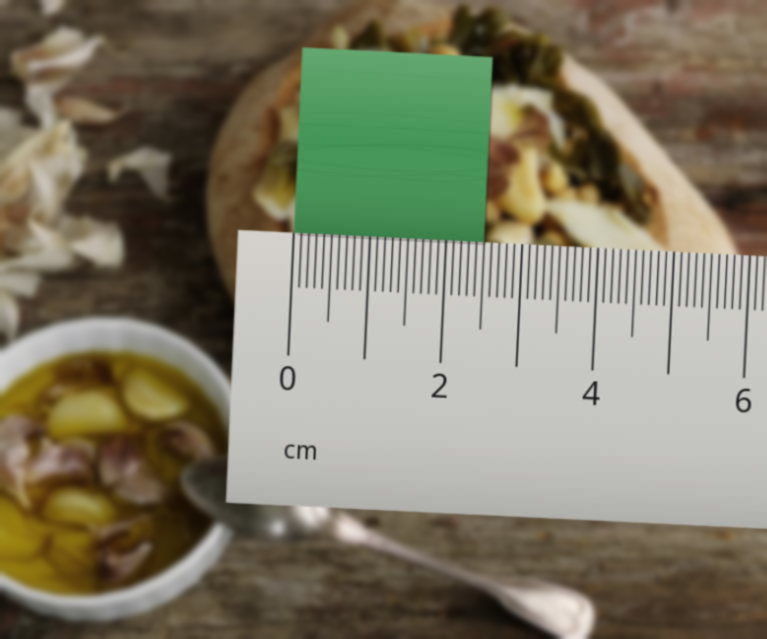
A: 2.5
